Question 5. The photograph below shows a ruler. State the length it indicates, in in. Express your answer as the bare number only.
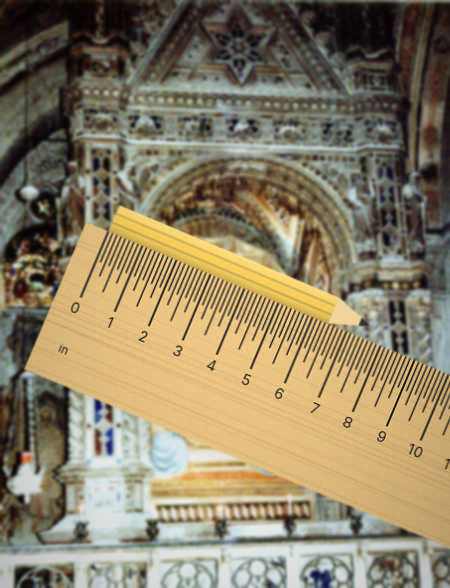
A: 7.5
